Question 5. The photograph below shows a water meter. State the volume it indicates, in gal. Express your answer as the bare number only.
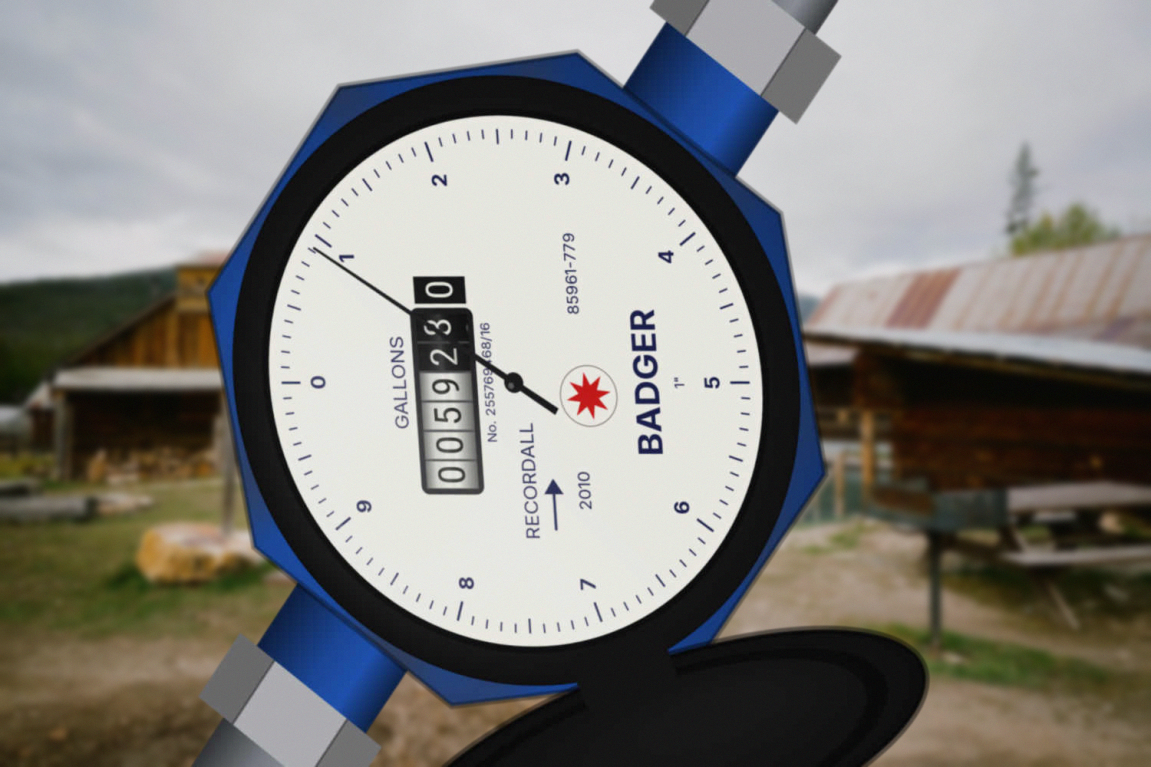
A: 59280.9
